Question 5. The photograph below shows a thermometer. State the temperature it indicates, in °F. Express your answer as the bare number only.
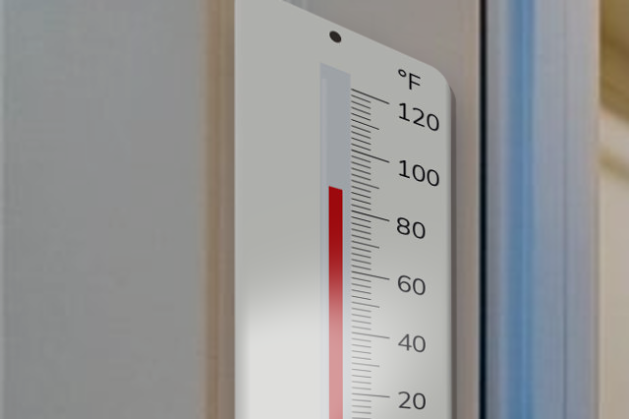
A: 86
